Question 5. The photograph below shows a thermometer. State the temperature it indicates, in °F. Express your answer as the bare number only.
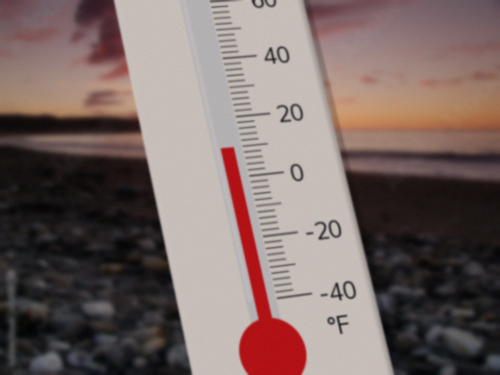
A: 10
